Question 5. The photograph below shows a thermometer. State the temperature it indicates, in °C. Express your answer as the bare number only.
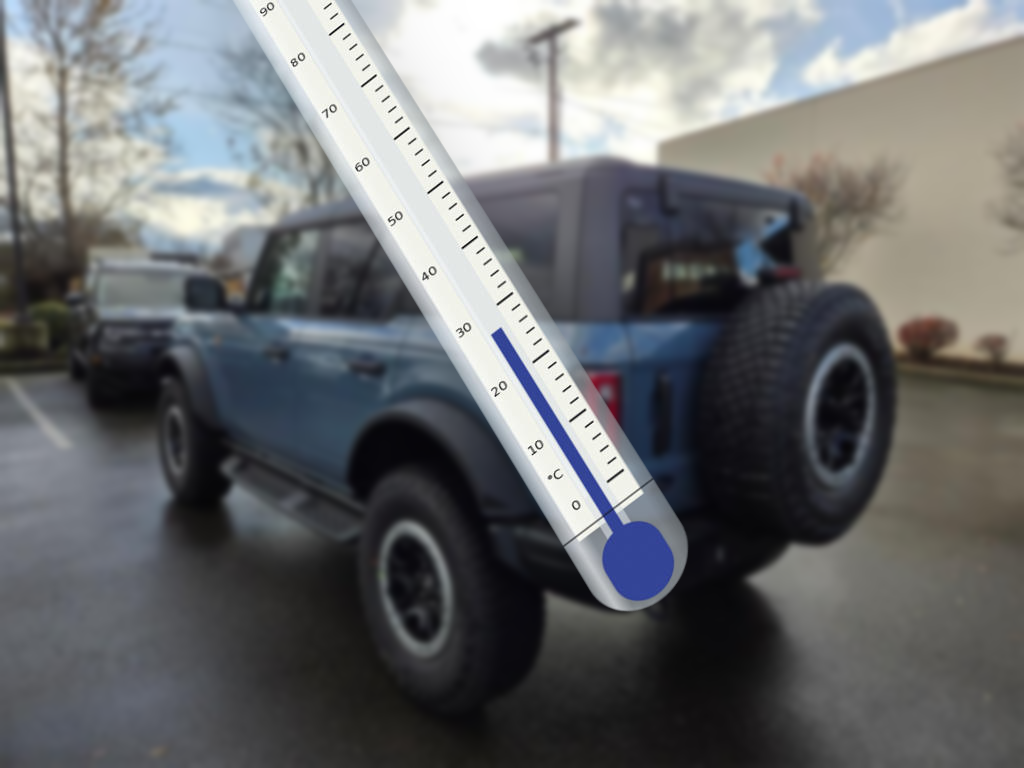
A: 27
